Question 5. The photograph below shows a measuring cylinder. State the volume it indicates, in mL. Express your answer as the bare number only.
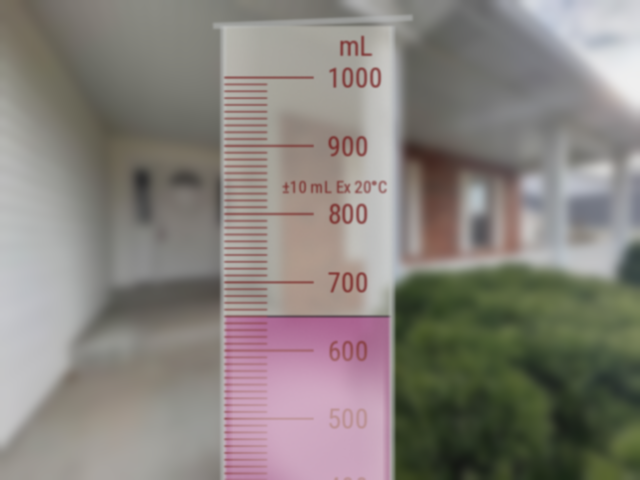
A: 650
